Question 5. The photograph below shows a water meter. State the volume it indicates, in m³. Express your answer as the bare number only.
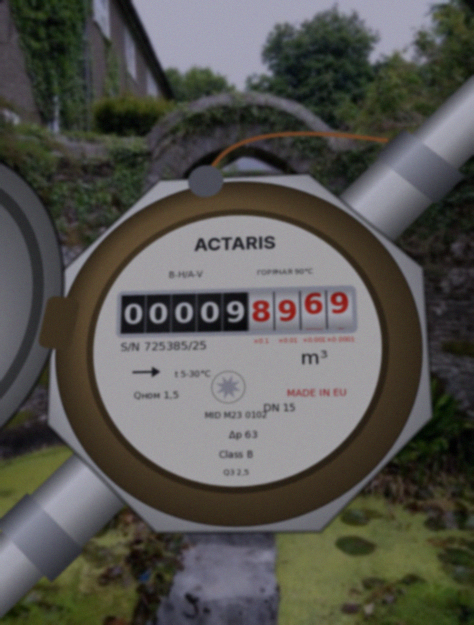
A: 9.8969
